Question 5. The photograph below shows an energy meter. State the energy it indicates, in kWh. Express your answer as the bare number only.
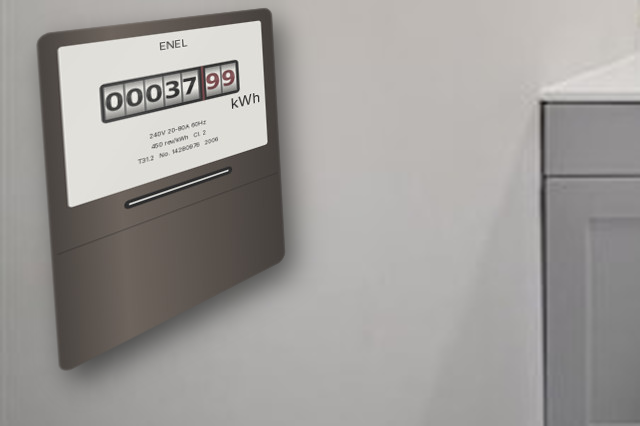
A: 37.99
